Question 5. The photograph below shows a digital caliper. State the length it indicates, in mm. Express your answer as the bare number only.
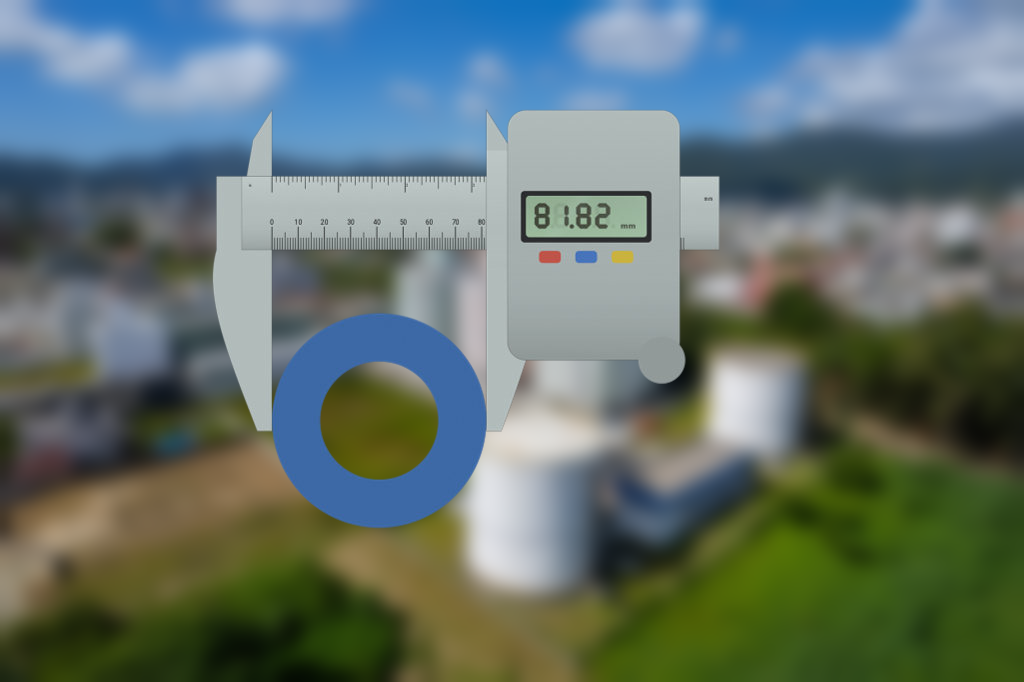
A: 81.82
